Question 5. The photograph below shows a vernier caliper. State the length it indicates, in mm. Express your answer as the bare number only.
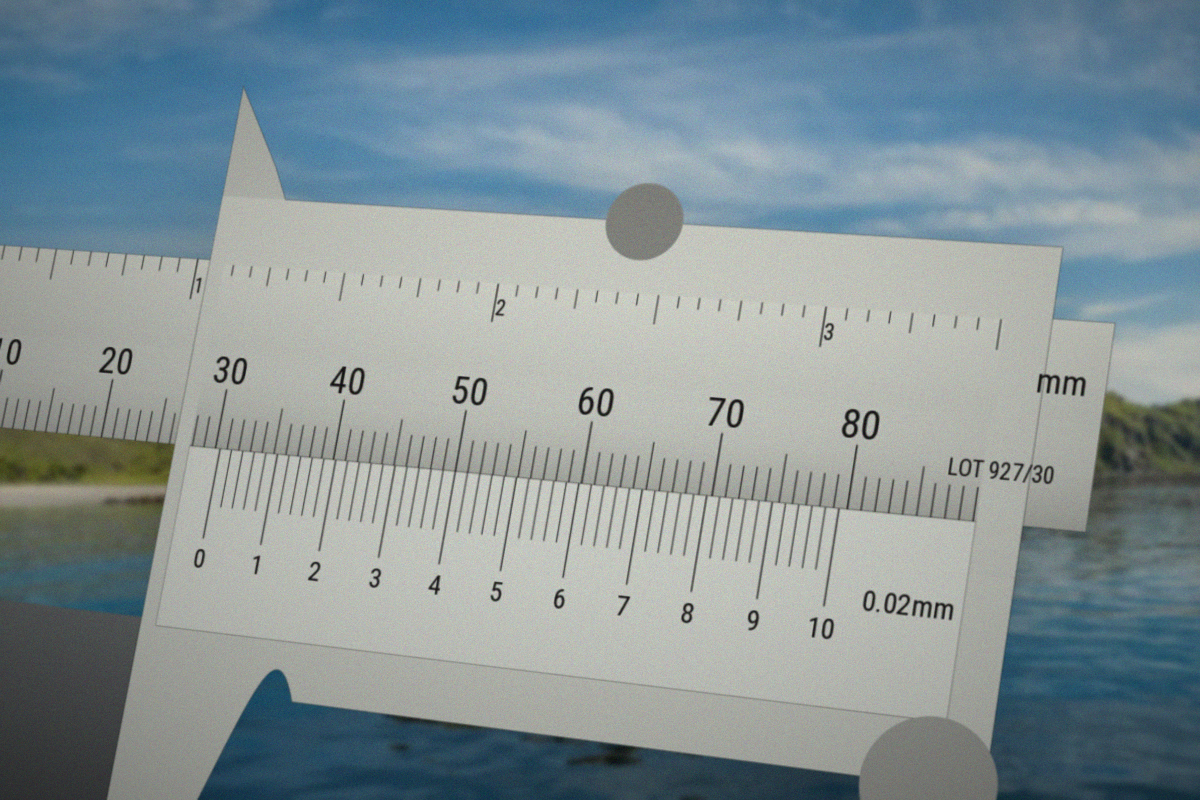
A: 30.4
